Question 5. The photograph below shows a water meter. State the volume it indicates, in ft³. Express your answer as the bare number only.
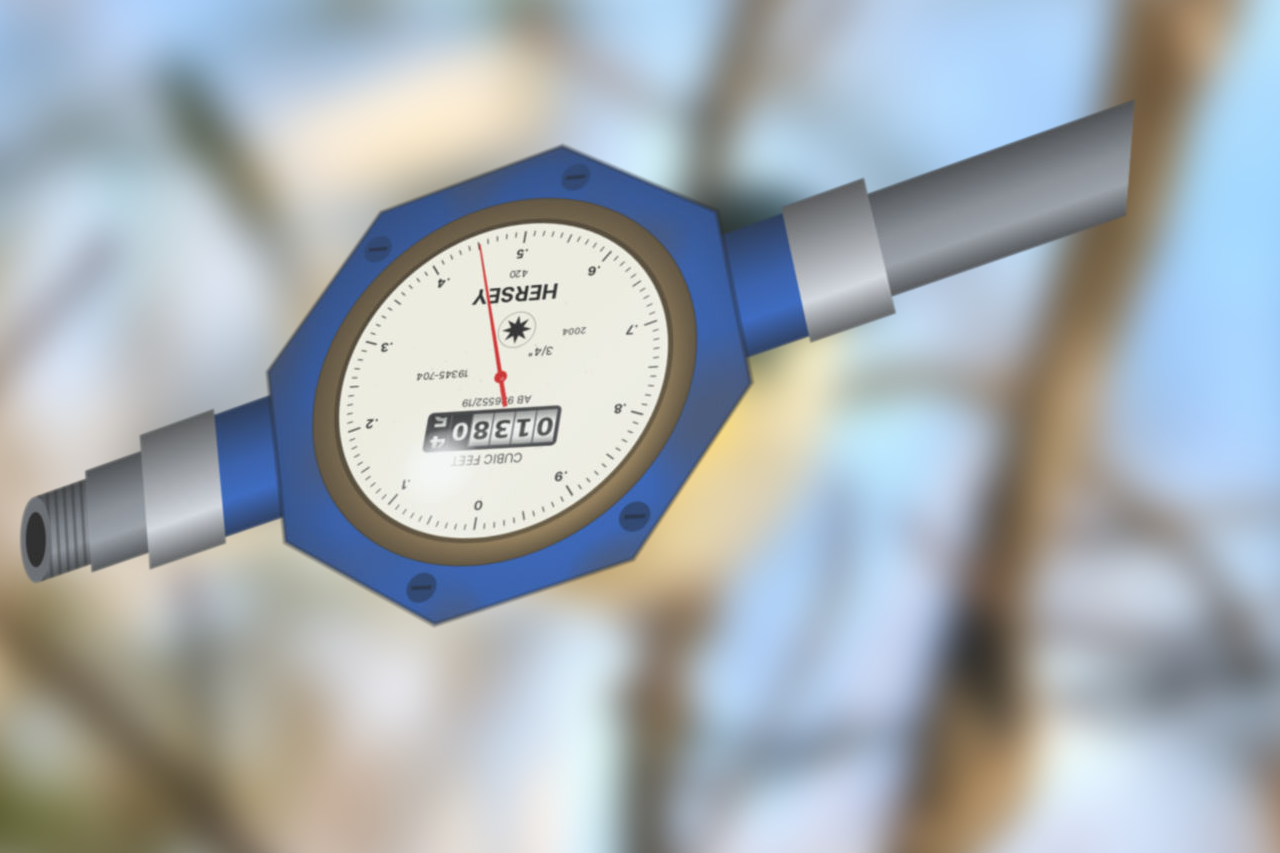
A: 13804.45
